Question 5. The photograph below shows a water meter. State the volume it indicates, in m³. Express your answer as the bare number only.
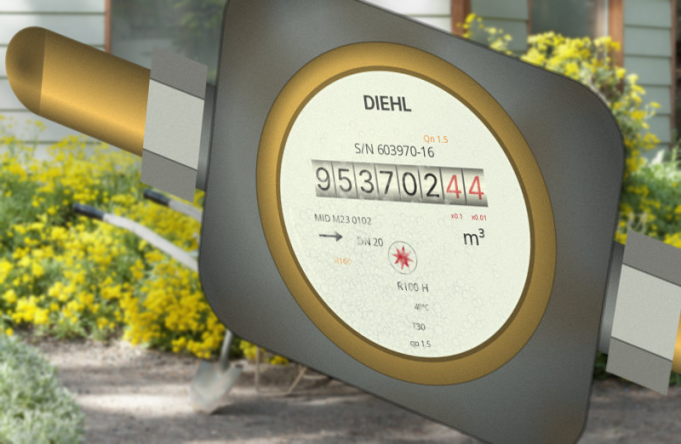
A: 953702.44
